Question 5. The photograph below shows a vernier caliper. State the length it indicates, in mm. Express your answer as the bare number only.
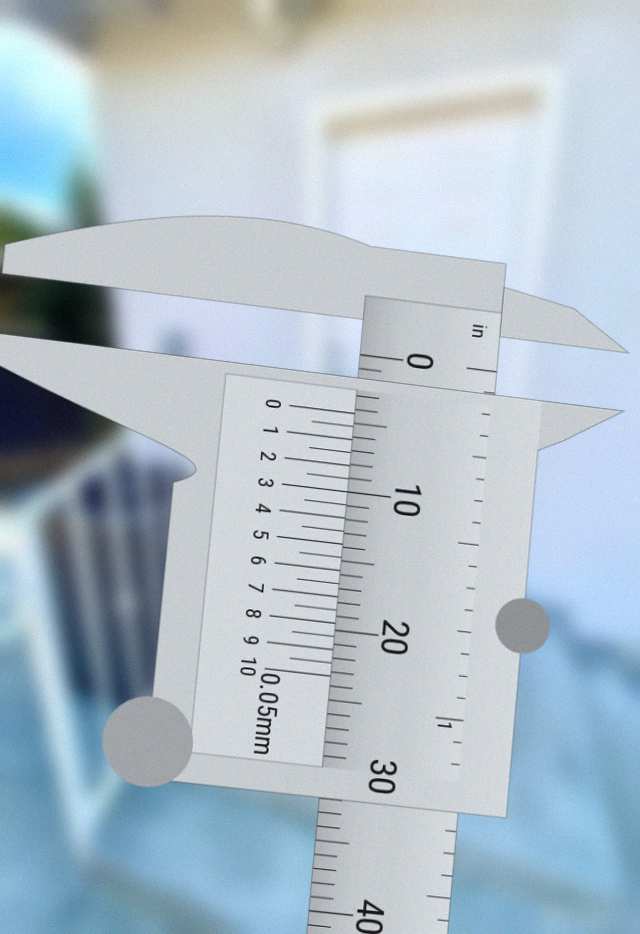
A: 4.3
